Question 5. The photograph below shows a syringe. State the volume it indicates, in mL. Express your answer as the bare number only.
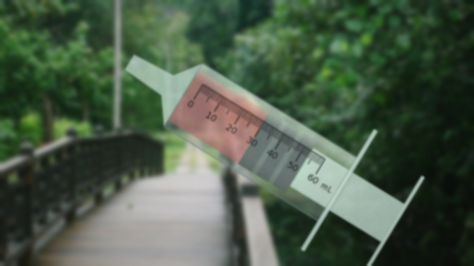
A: 30
